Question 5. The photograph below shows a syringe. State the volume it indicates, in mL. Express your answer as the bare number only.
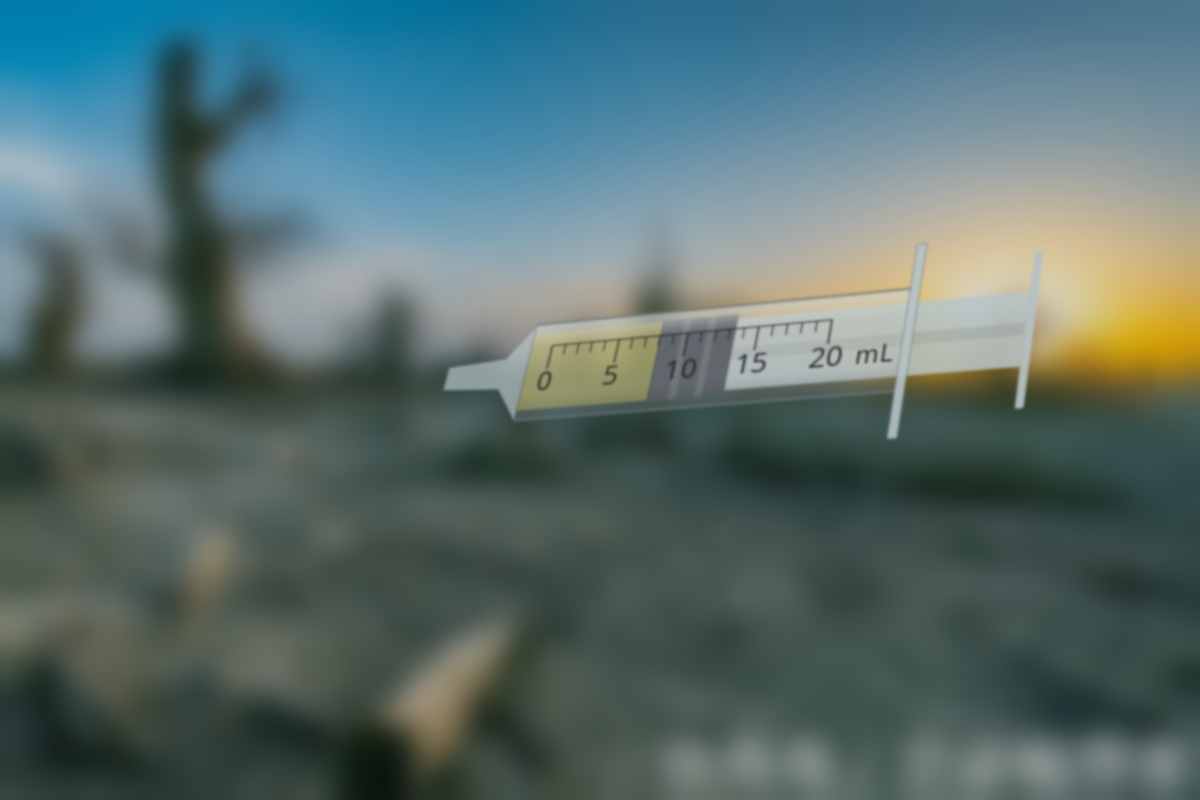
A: 8
